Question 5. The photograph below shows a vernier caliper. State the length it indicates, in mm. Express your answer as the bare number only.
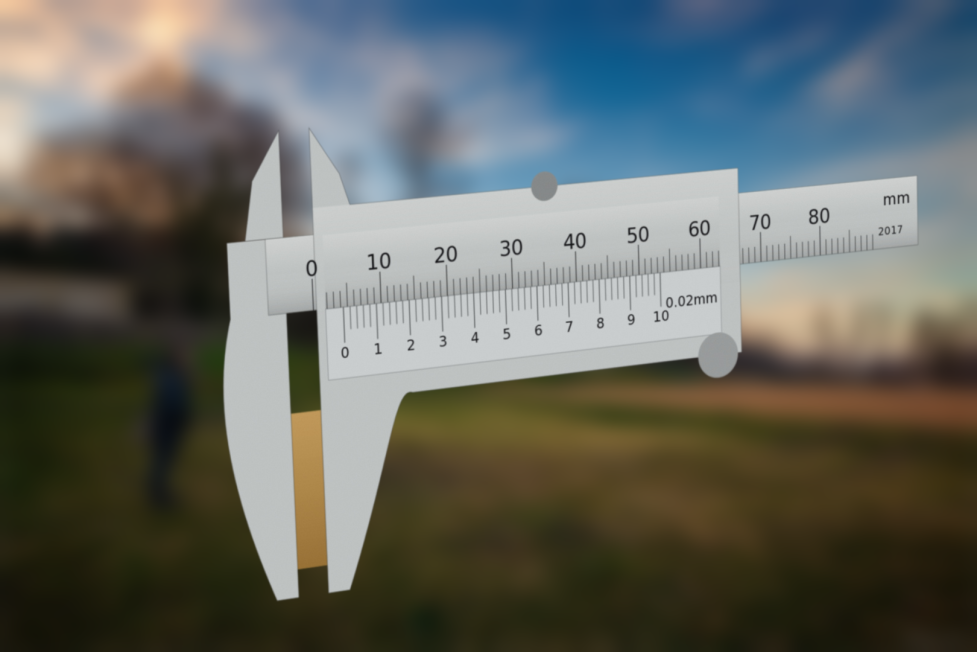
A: 4.4
